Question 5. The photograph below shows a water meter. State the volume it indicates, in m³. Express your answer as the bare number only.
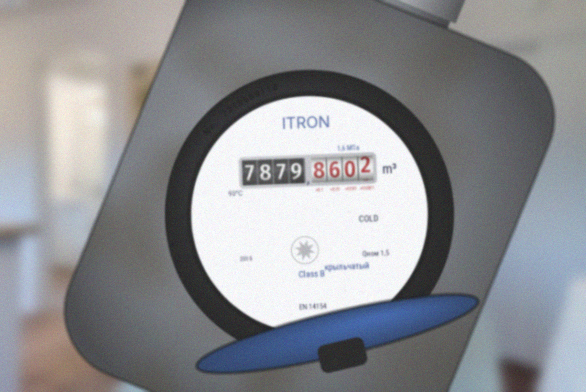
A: 7879.8602
